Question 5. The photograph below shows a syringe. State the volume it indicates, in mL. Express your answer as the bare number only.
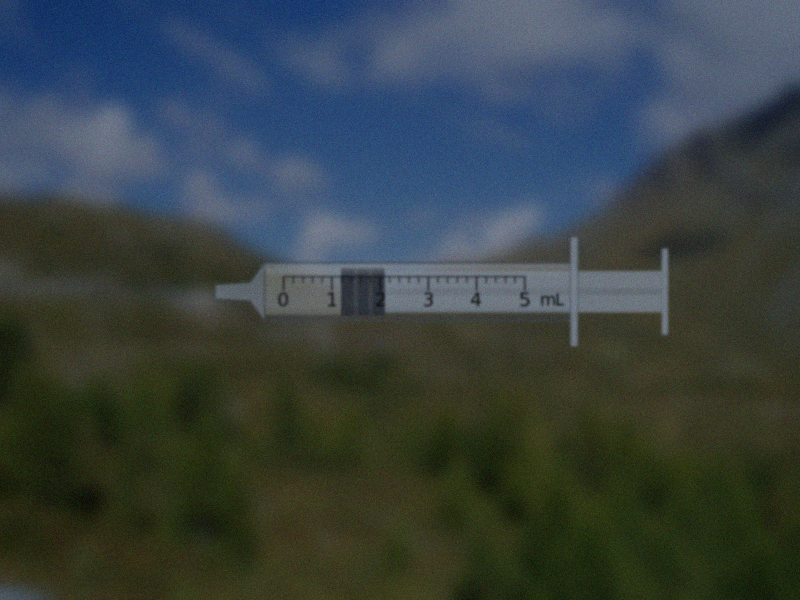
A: 1.2
